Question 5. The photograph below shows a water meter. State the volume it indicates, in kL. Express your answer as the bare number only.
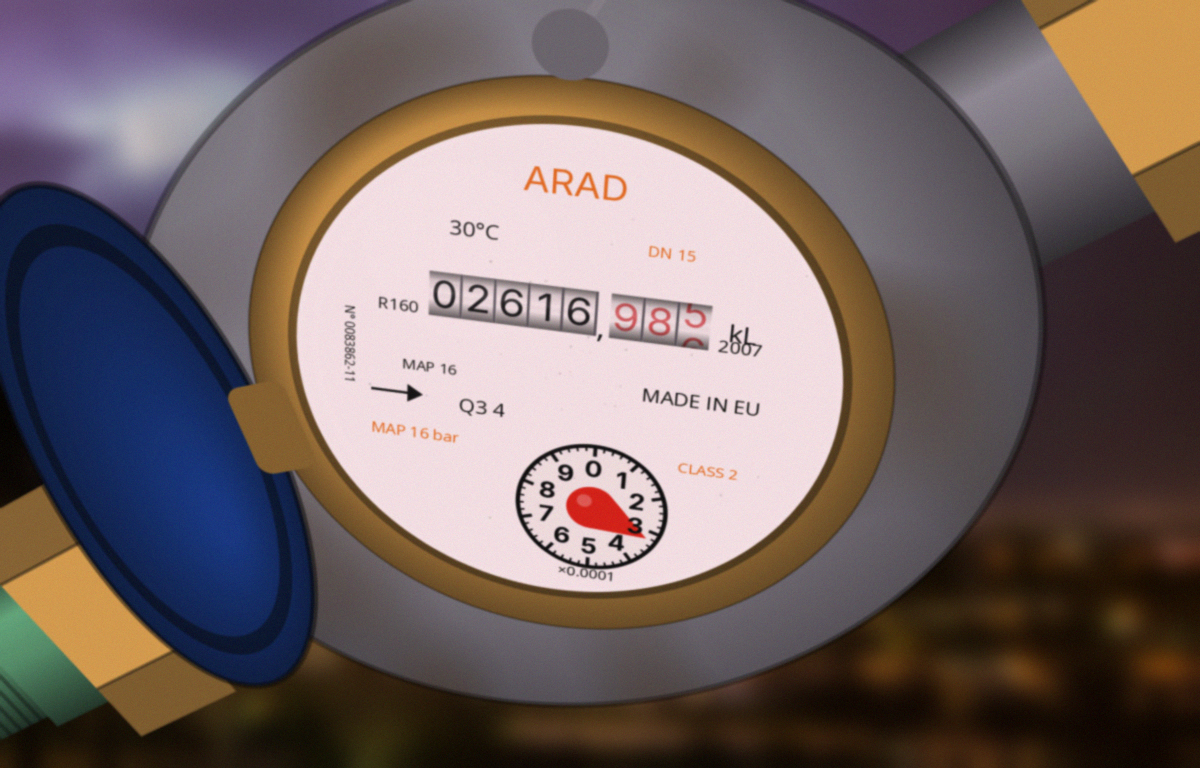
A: 2616.9853
